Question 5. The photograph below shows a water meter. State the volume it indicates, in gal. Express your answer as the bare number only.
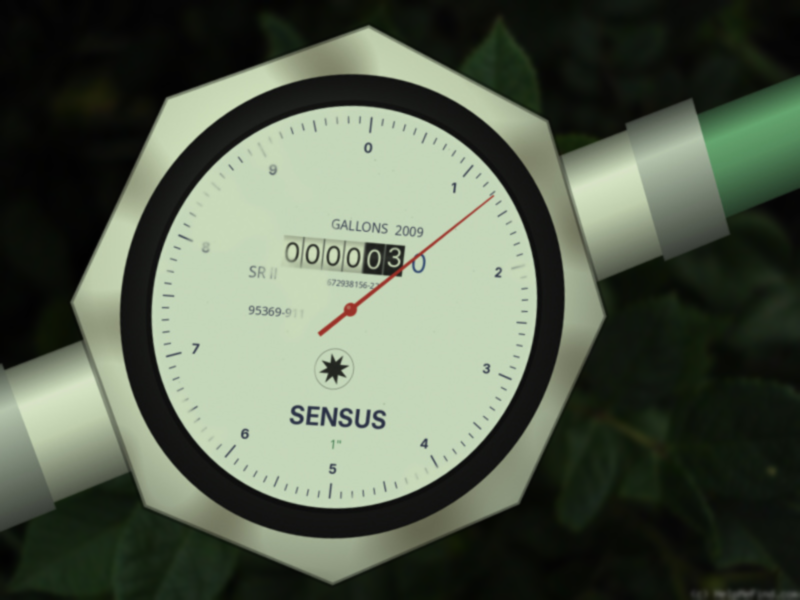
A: 31.3
